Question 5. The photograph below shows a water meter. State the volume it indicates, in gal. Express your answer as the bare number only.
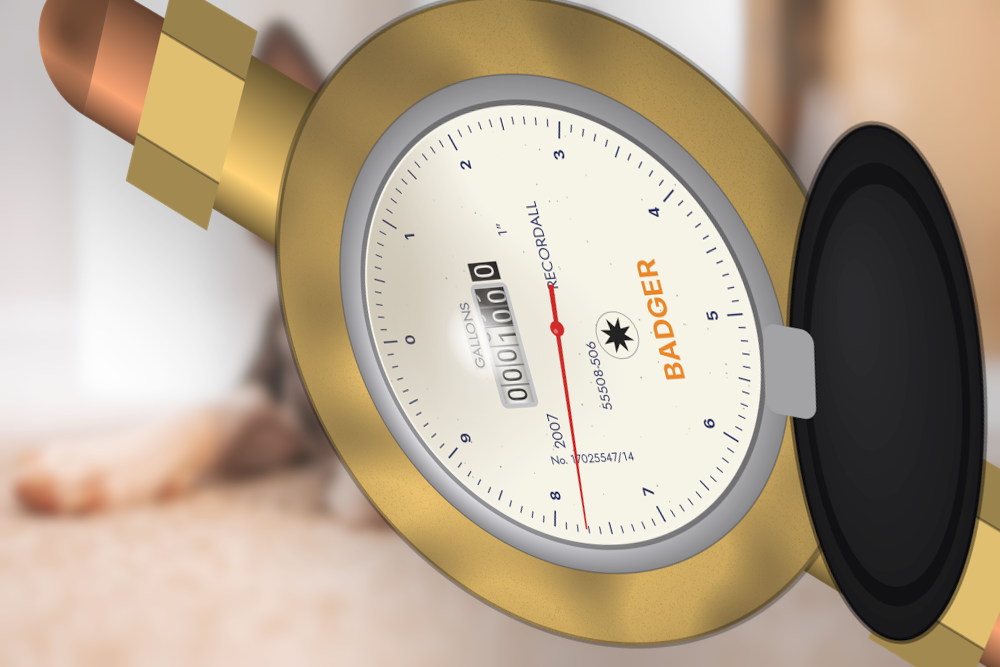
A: 997.7
